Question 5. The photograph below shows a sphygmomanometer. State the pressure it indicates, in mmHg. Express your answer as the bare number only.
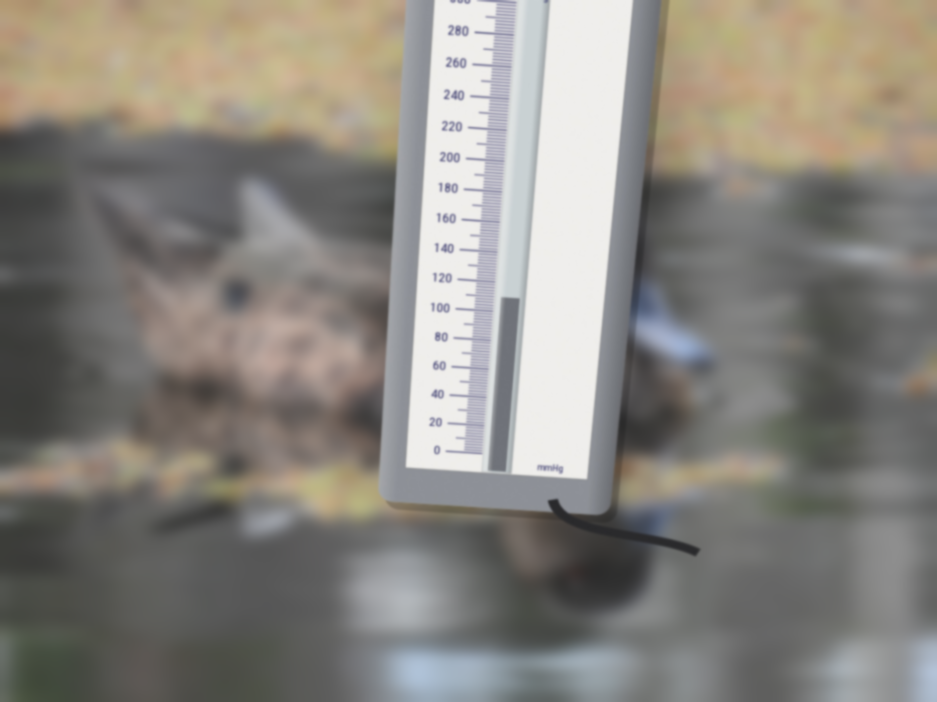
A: 110
